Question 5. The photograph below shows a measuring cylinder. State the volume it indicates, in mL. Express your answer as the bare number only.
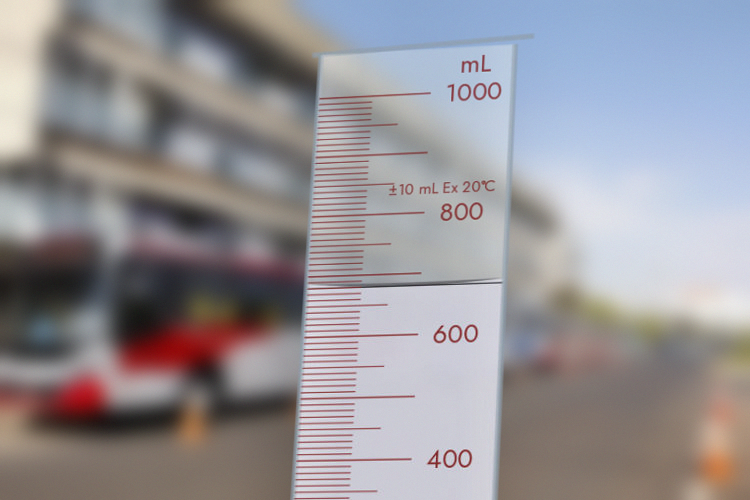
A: 680
